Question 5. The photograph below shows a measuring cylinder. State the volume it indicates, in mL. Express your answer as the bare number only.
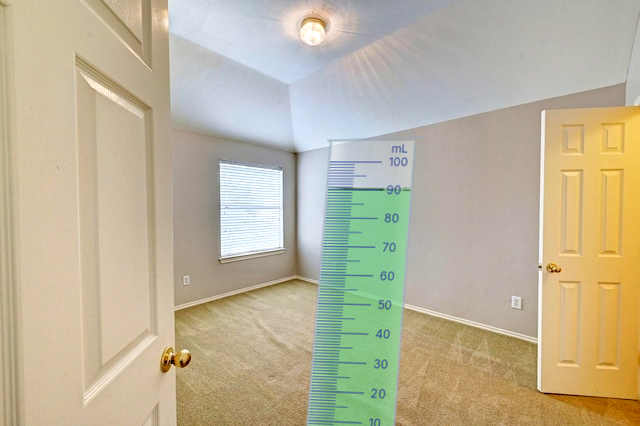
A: 90
